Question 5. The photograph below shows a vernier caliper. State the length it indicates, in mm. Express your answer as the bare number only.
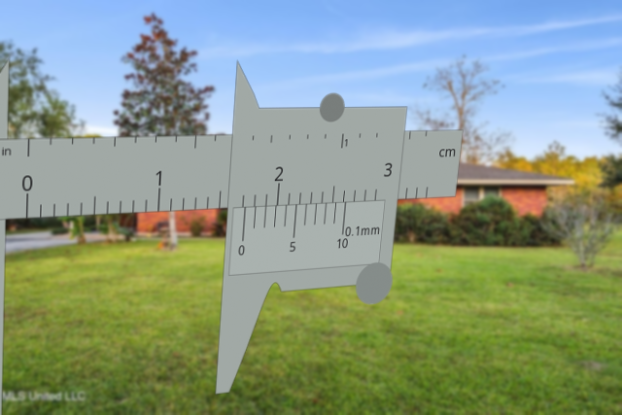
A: 17.2
